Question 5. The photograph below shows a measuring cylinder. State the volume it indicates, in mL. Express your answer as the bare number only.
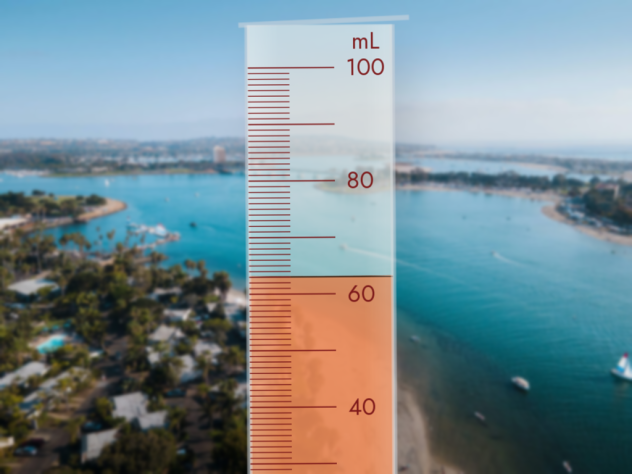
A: 63
